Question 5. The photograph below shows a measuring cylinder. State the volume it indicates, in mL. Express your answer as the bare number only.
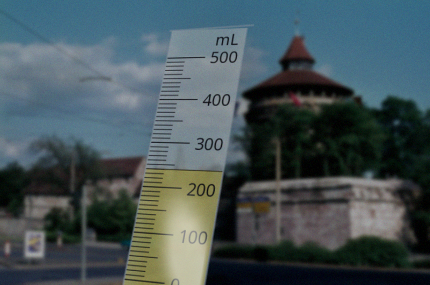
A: 240
